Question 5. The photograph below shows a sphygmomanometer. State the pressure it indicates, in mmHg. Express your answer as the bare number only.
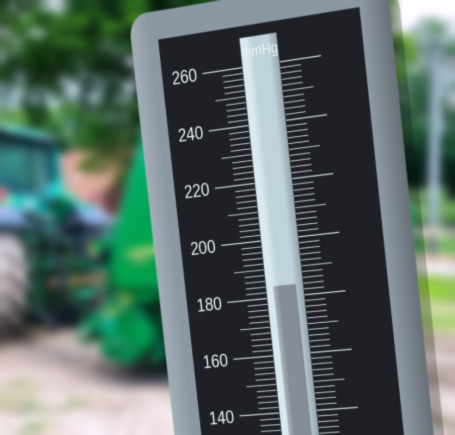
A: 184
